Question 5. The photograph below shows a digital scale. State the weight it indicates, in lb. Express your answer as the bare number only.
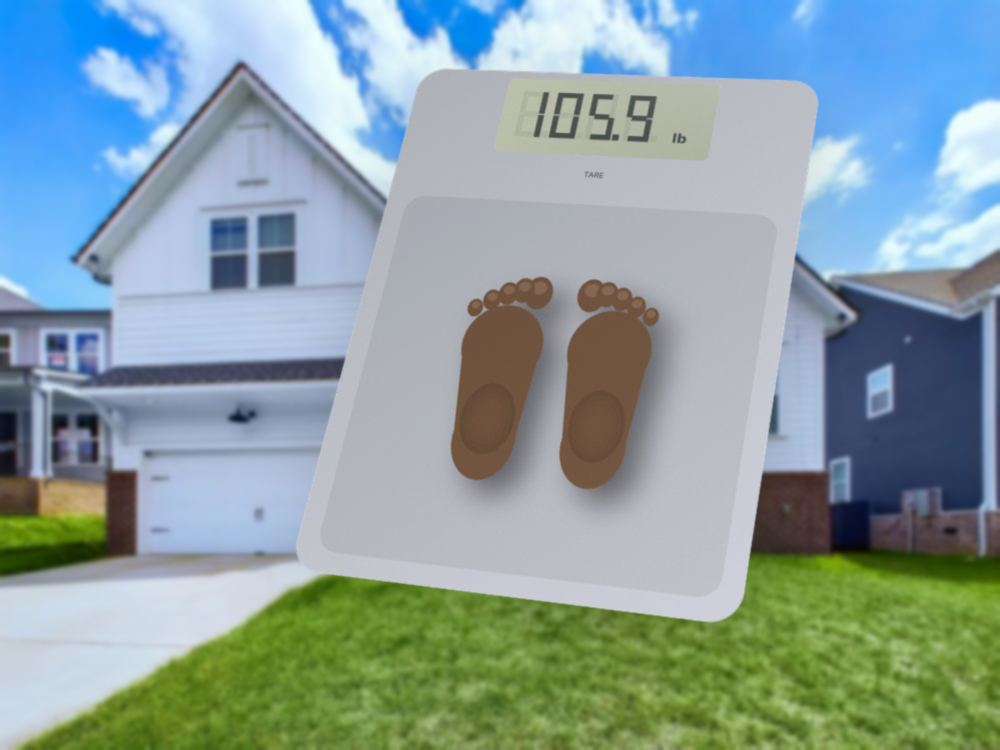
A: 105.9
